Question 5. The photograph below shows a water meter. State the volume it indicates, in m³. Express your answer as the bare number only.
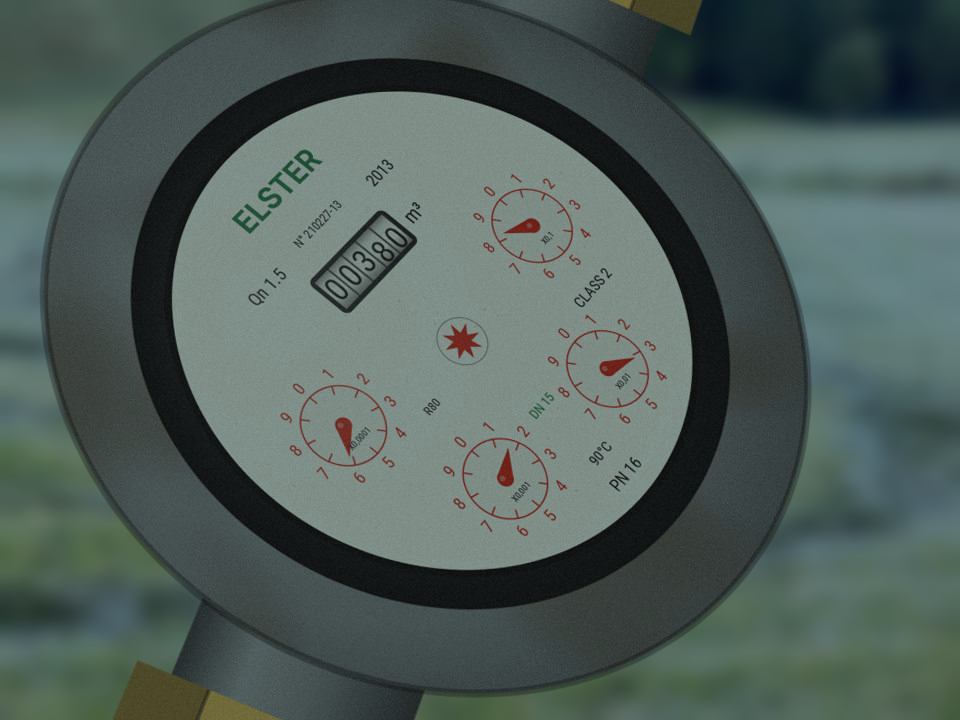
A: 379.8316
